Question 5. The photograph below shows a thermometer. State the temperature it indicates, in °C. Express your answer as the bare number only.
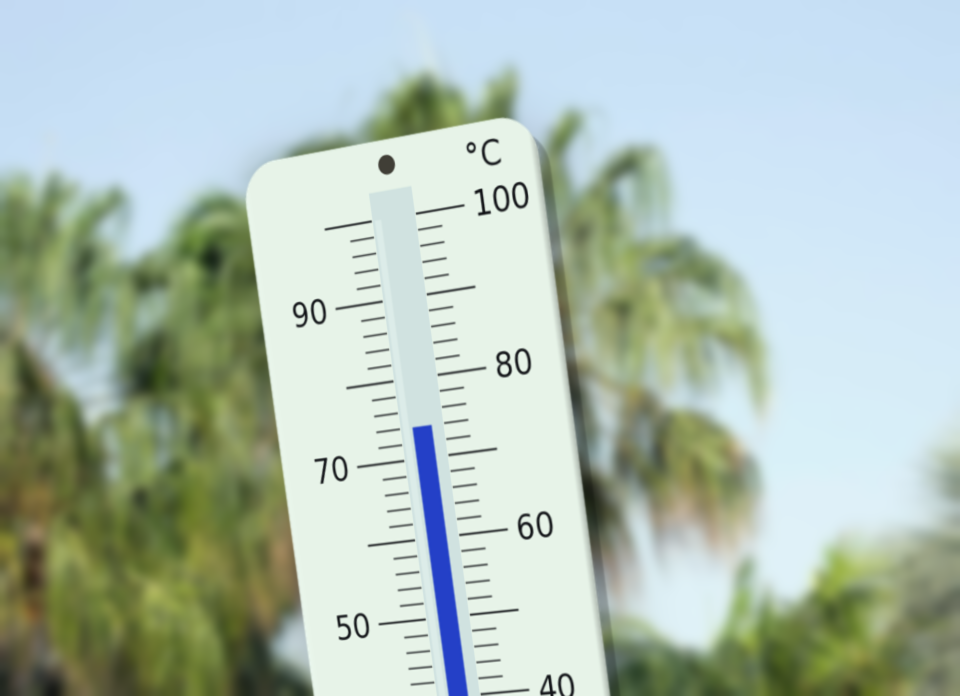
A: 74
